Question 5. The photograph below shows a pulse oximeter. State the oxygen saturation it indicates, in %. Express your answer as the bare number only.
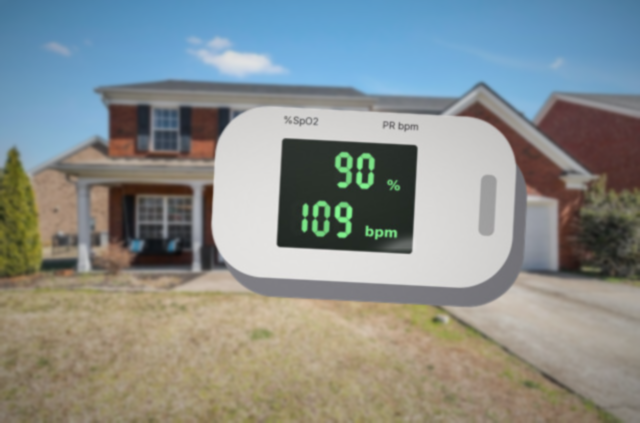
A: 90
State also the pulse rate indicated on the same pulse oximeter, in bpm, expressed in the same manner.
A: 109
